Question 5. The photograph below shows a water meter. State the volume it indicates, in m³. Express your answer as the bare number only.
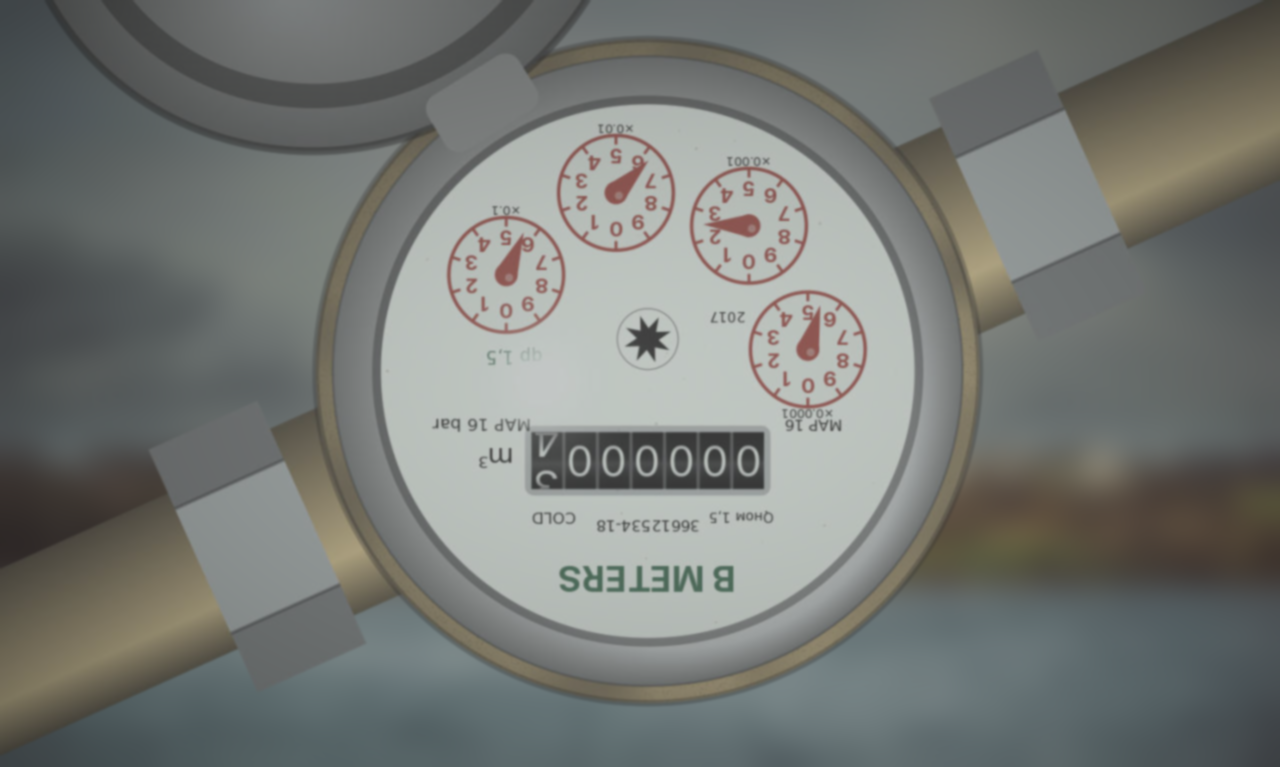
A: 3.5625
